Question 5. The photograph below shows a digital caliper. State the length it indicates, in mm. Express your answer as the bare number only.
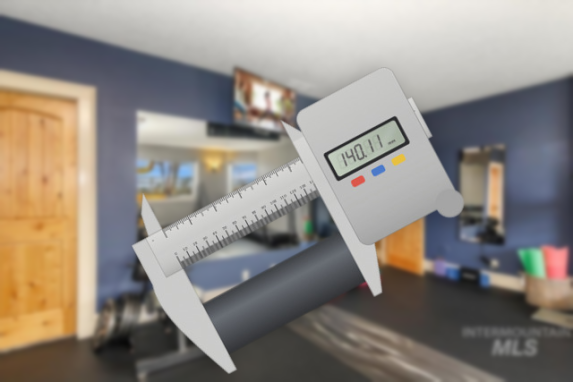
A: 140.11
